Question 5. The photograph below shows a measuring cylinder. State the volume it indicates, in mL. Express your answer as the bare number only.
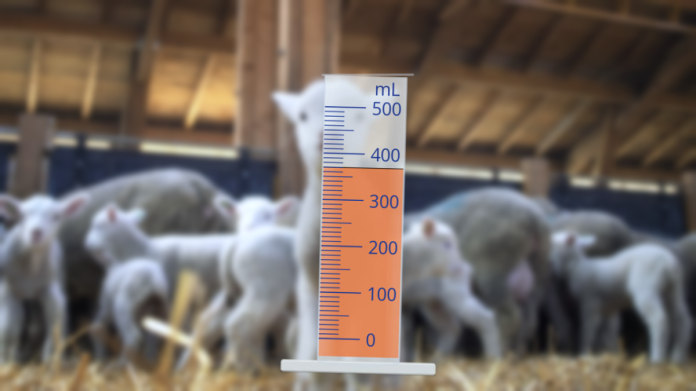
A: 370
